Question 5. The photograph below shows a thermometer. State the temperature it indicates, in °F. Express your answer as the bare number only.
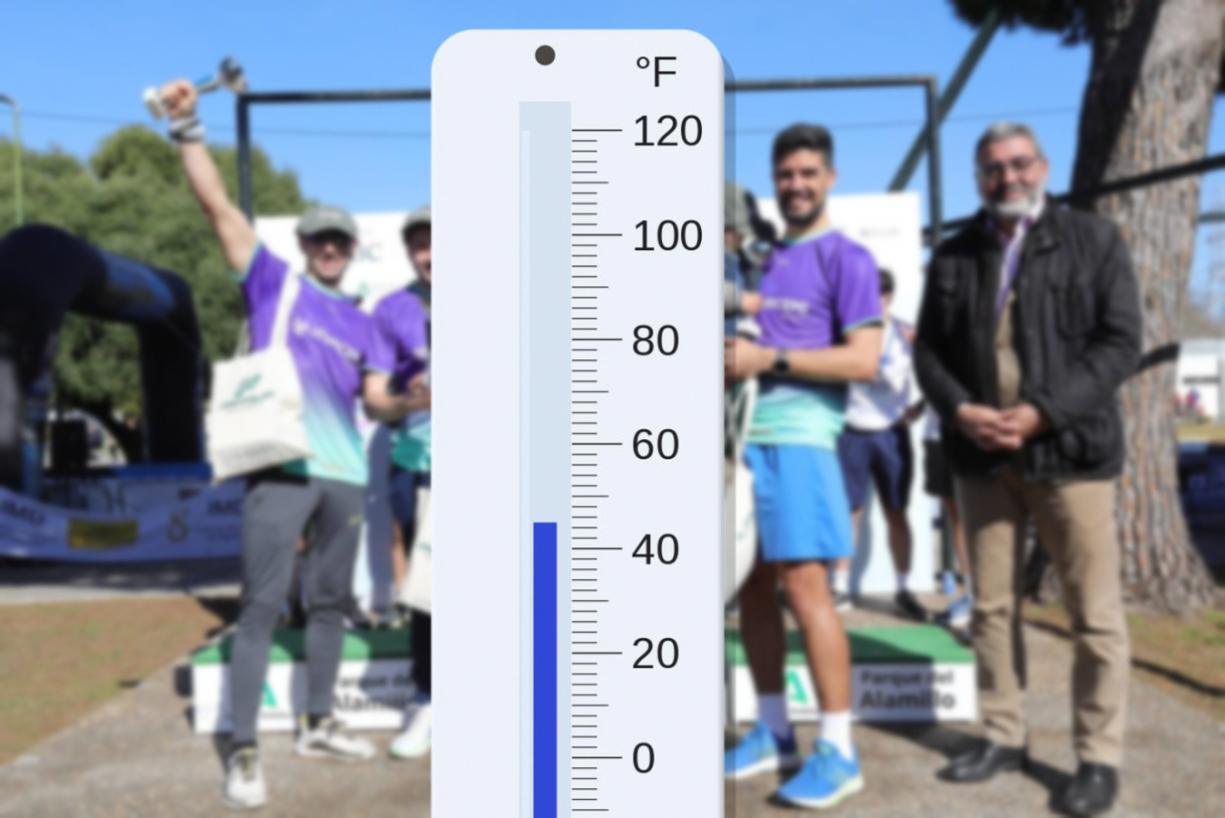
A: 45
